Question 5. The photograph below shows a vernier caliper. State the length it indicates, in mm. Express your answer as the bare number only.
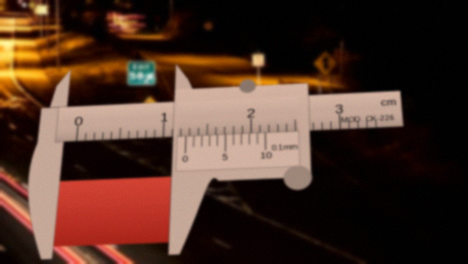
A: 12.6
